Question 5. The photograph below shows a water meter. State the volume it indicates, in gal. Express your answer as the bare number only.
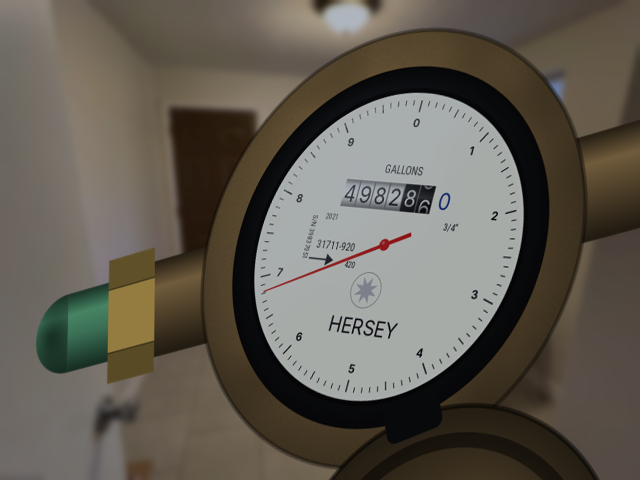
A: 4982856.8
